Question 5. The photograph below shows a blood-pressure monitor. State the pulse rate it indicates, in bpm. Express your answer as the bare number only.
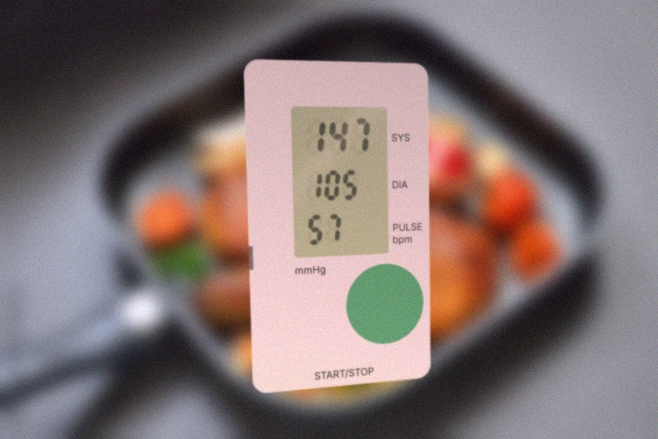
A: 57
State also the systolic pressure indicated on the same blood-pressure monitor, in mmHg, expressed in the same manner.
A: 147
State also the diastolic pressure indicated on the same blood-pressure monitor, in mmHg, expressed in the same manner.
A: 105
